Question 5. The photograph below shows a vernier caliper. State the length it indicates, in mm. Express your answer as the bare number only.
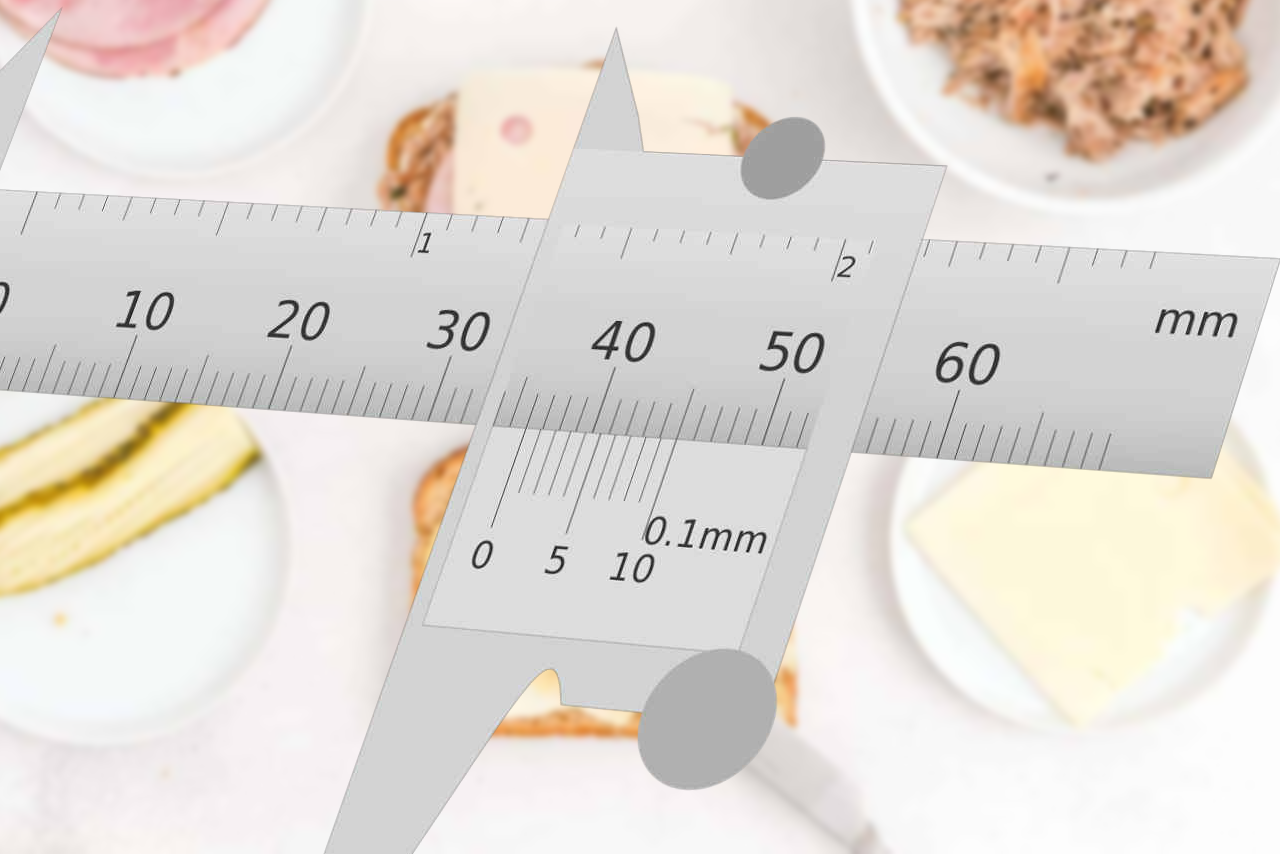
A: 36.0
